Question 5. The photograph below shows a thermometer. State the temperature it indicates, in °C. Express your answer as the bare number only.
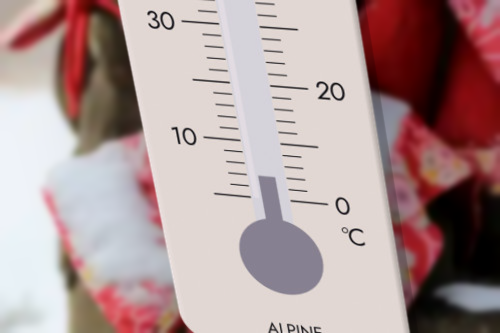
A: 4
